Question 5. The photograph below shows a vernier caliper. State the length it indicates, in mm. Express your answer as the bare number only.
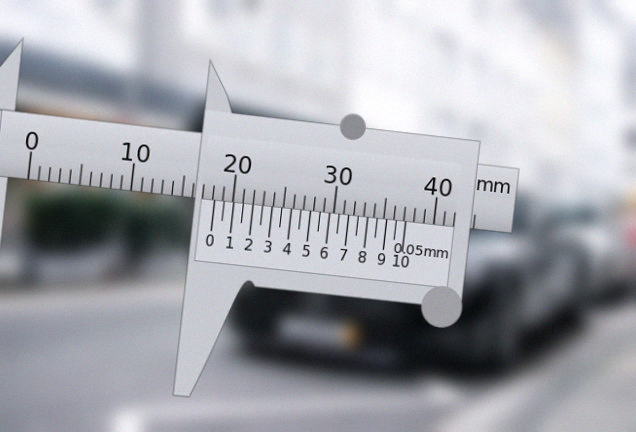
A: 18.2
